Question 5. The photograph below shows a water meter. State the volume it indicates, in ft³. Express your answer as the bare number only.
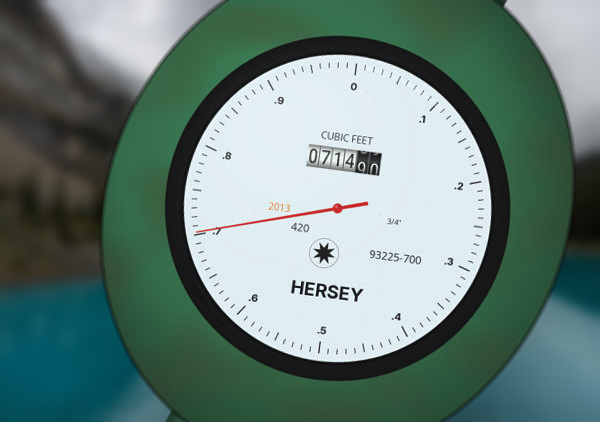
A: 71489.70
